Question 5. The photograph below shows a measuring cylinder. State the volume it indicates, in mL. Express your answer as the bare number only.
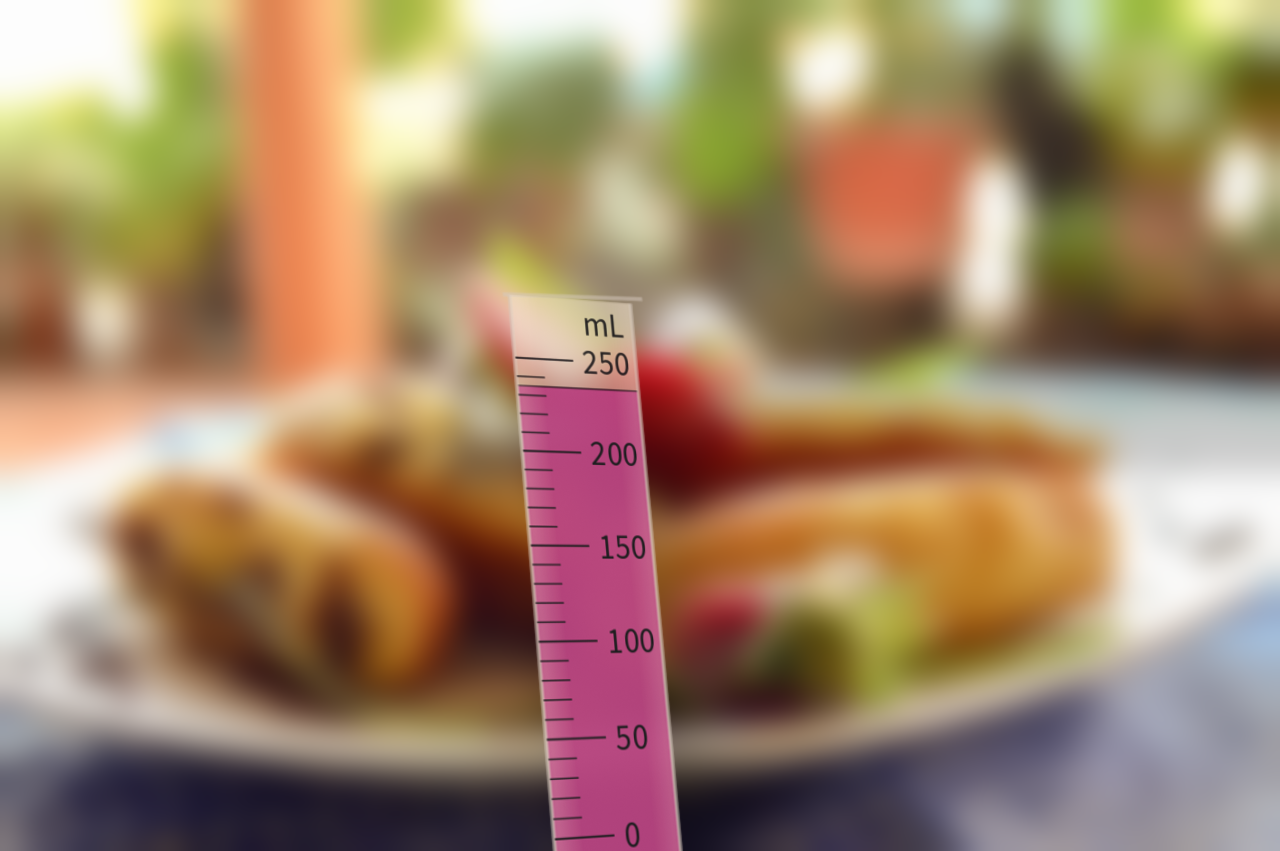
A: 235
